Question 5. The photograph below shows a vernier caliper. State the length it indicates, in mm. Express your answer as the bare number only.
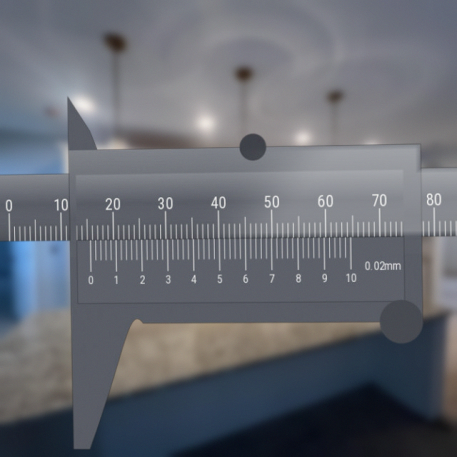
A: 15.6
